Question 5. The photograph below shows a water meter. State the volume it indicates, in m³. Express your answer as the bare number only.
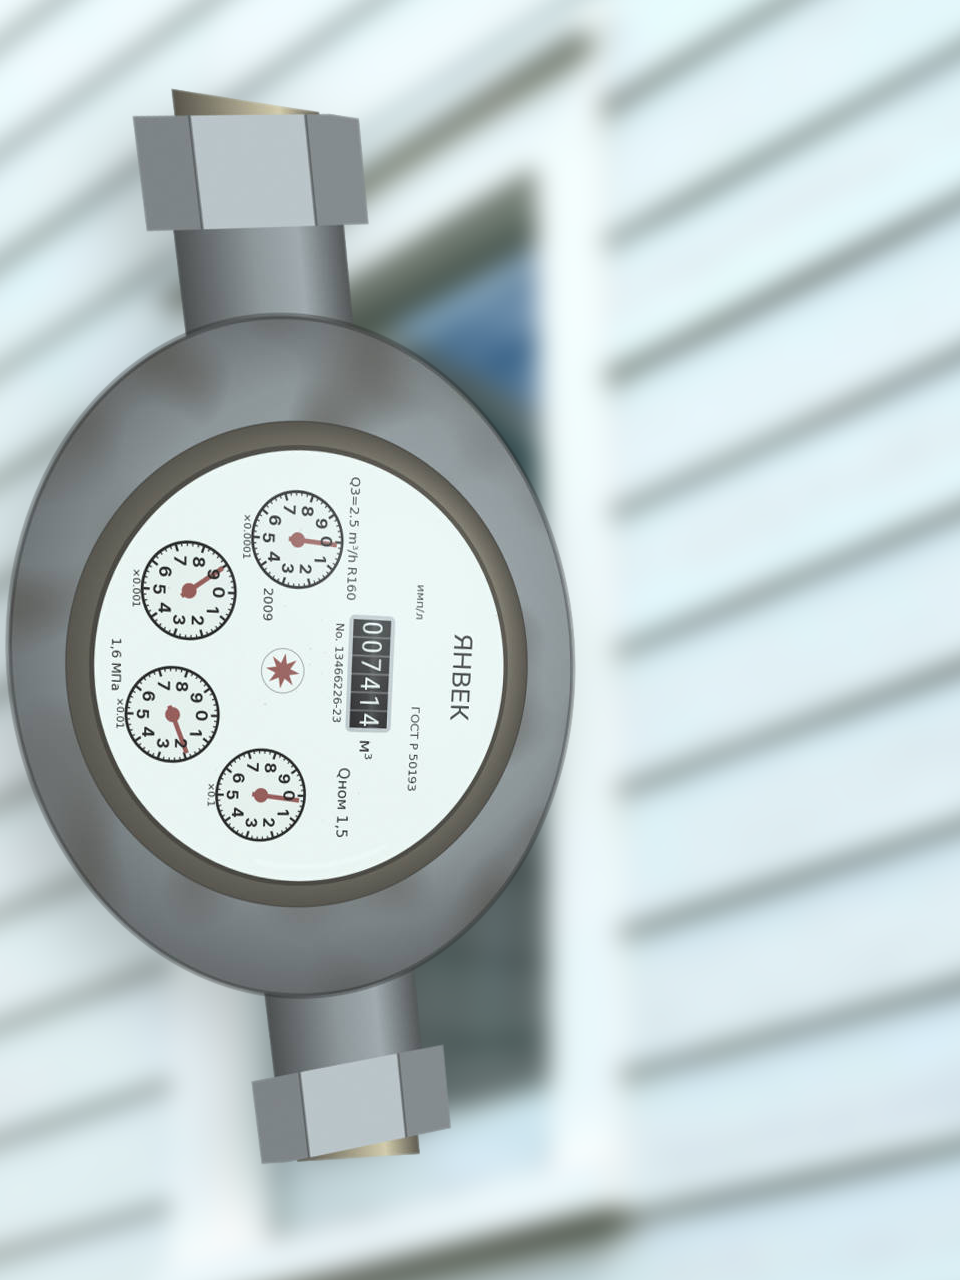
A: 7414.0190
